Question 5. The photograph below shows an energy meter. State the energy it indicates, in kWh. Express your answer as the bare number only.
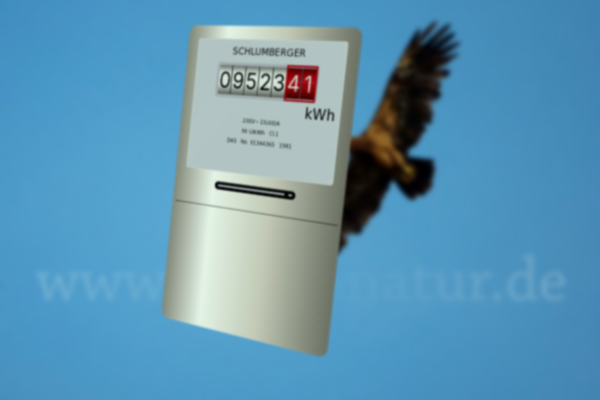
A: 9523.41
